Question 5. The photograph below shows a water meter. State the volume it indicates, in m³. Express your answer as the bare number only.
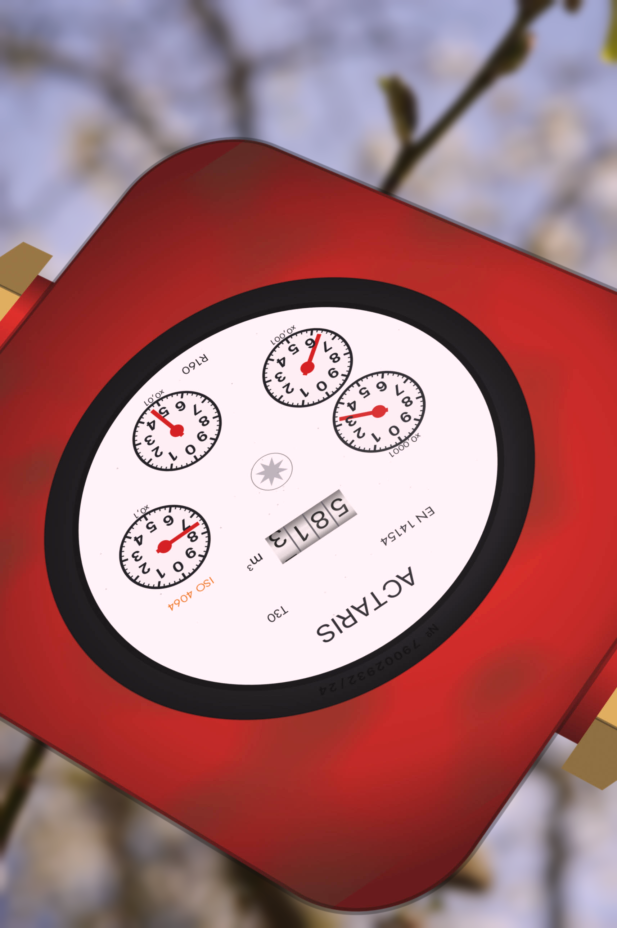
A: 5812.7463
